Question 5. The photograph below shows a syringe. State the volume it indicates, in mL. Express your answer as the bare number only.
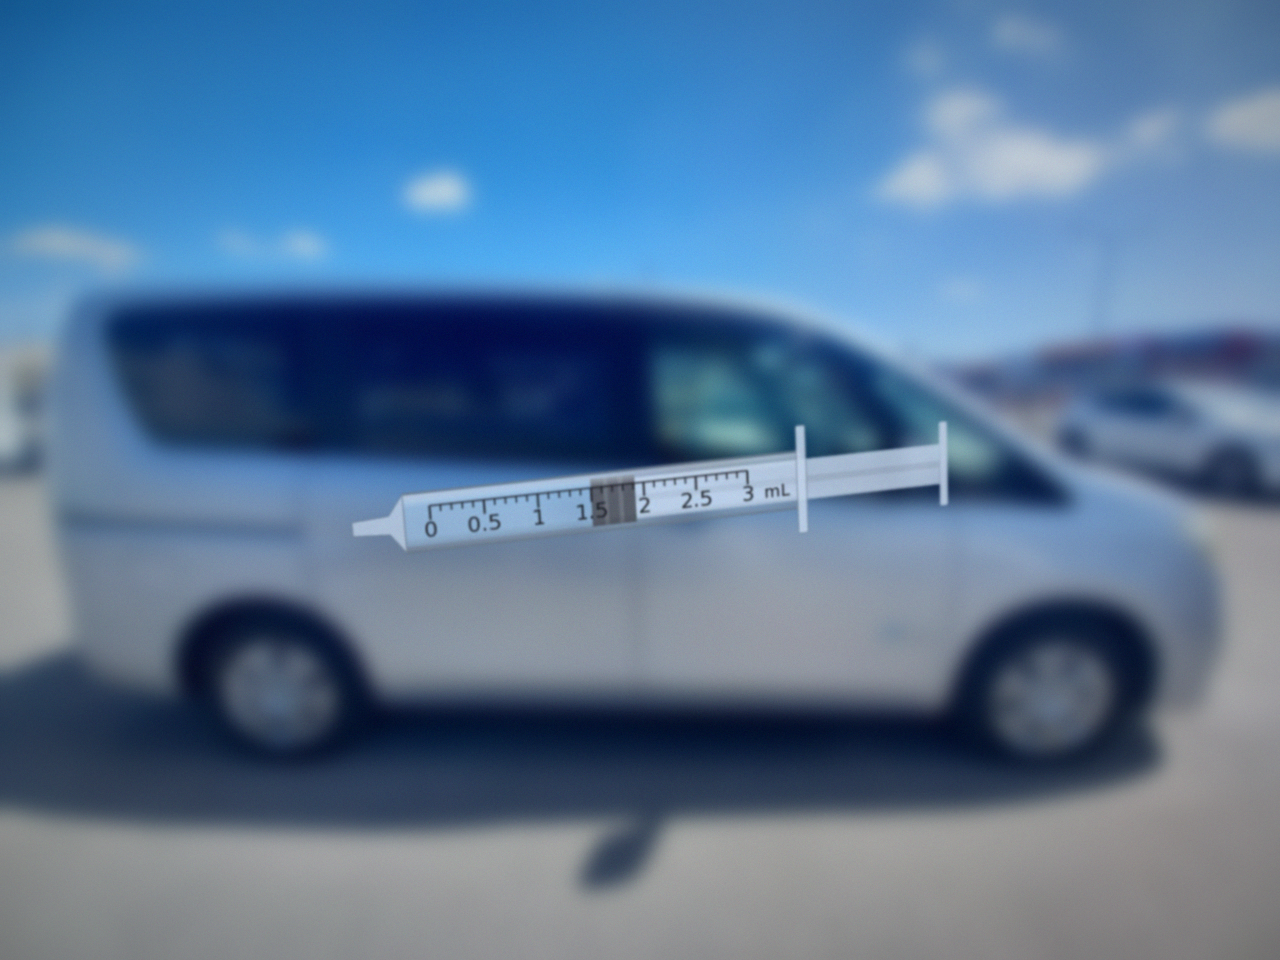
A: 1.5
